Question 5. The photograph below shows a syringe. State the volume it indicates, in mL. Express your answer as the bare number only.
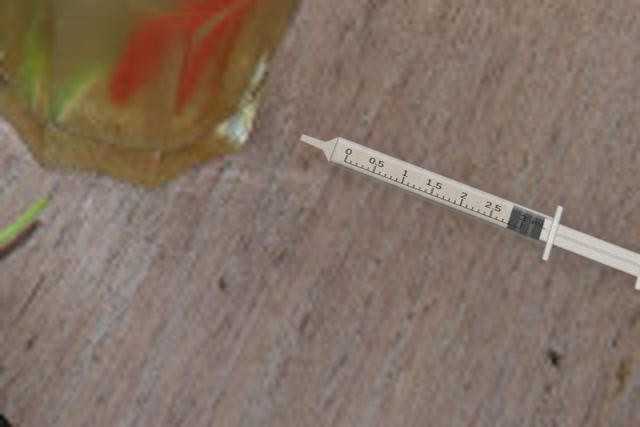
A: 2.8
